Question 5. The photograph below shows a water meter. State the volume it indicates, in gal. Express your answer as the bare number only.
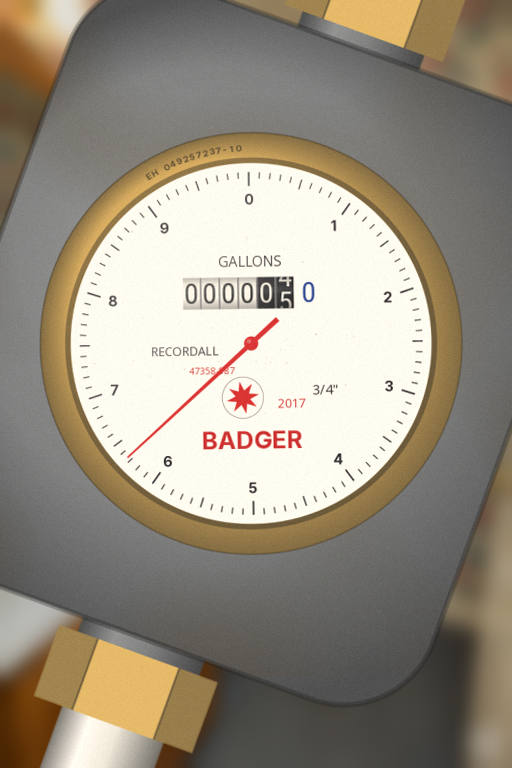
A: 46.3
